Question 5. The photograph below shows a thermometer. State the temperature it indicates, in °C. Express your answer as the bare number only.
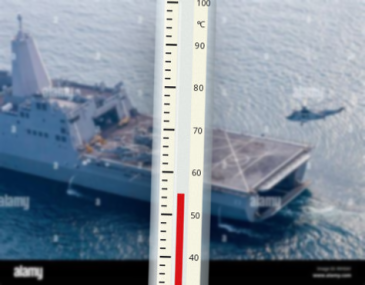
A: 55
